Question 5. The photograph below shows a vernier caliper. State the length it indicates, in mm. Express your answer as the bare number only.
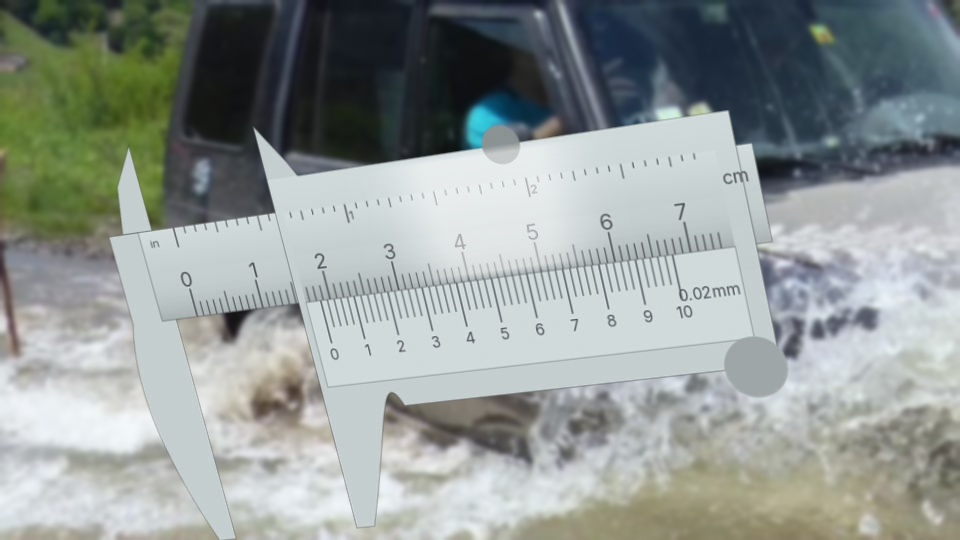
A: 18.6
